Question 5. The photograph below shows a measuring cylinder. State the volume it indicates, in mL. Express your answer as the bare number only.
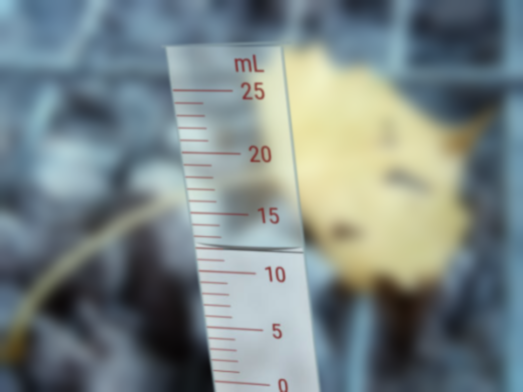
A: 12
